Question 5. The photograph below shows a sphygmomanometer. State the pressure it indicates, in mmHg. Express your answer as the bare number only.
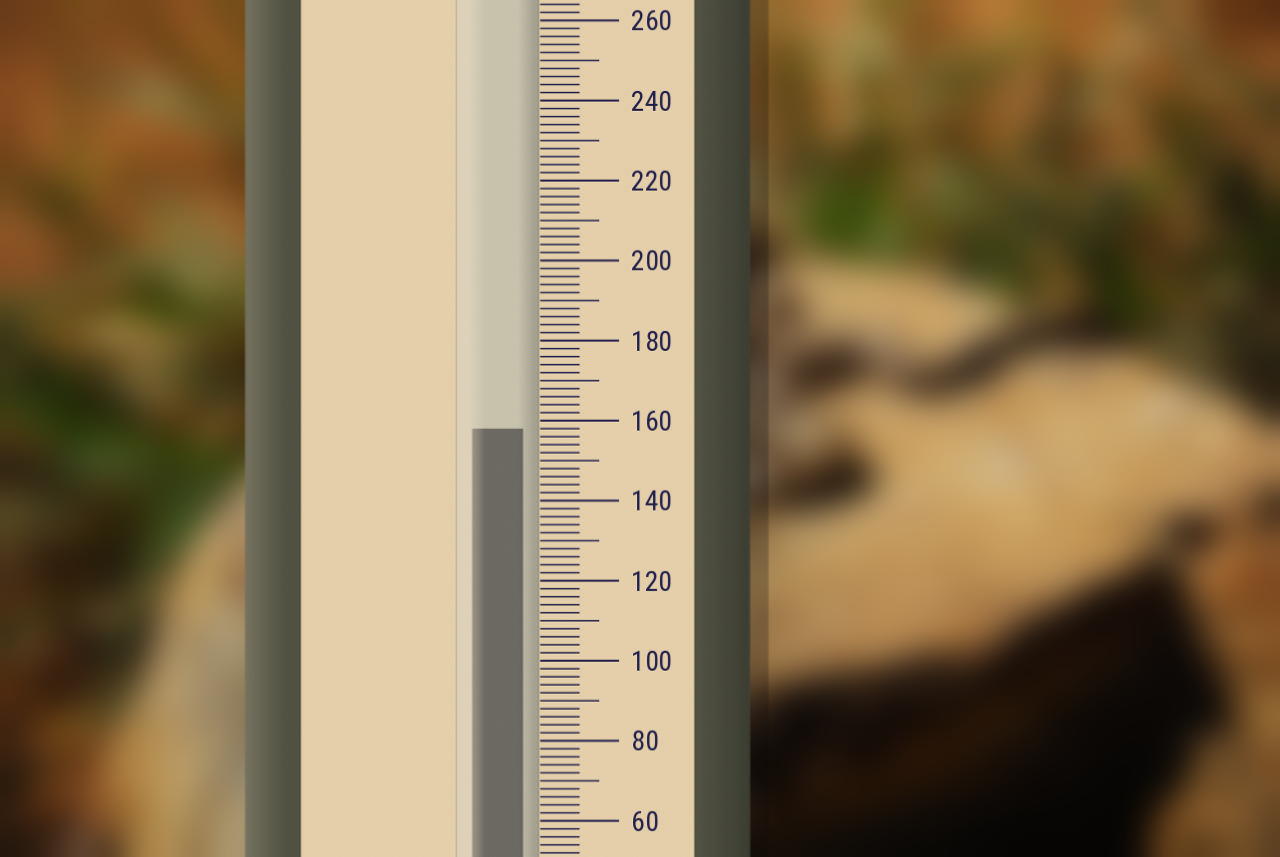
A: 158
